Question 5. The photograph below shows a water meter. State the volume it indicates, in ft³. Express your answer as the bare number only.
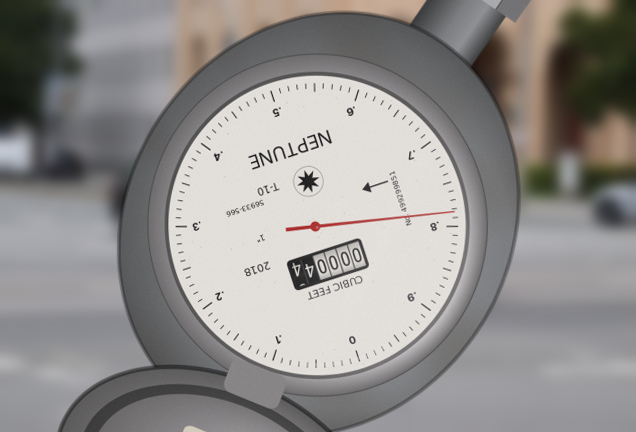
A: 43.78
